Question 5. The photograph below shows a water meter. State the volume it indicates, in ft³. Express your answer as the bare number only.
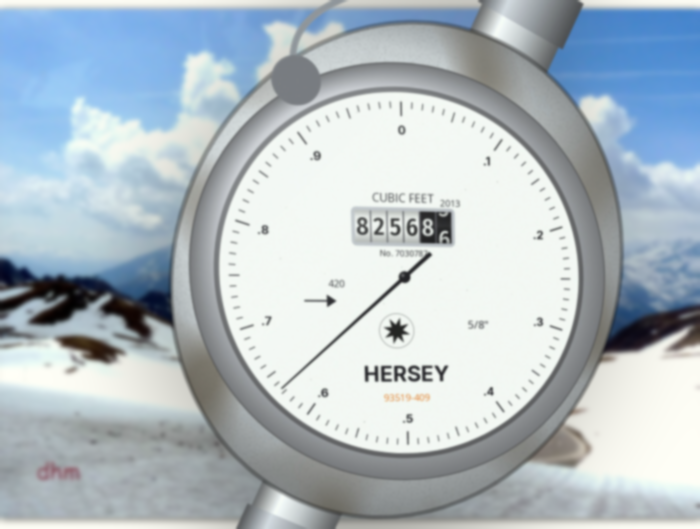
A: 825685.63
